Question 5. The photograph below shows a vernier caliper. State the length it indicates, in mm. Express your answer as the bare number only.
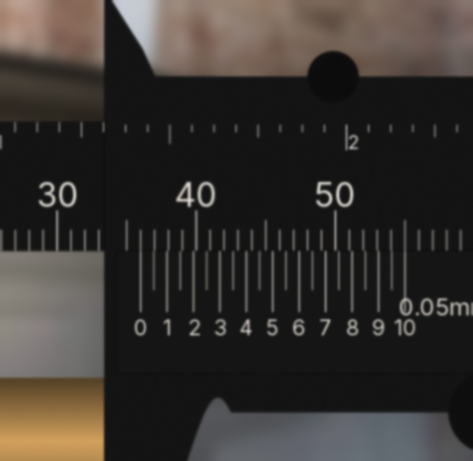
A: 36.0
